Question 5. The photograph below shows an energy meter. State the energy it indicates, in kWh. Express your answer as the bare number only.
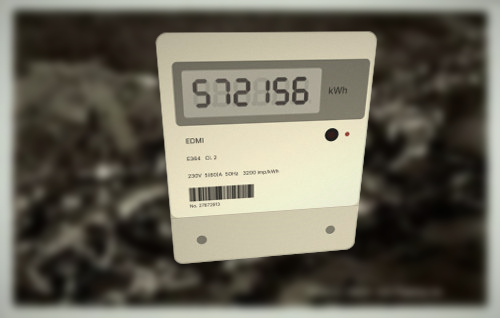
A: 572156
